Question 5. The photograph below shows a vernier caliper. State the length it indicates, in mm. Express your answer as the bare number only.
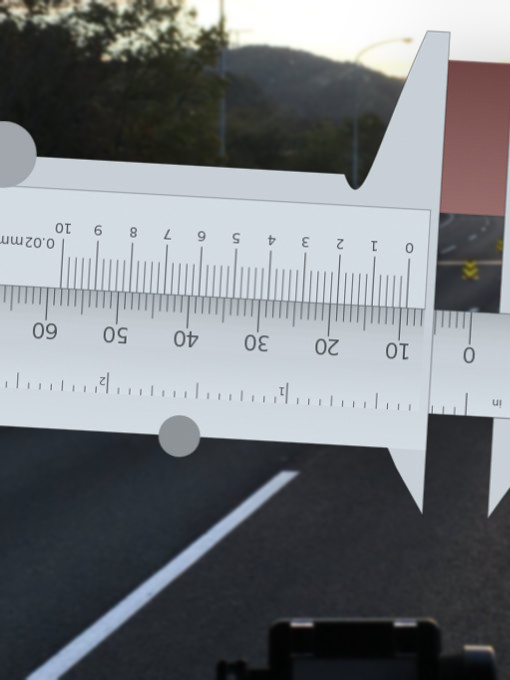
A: 9.2
